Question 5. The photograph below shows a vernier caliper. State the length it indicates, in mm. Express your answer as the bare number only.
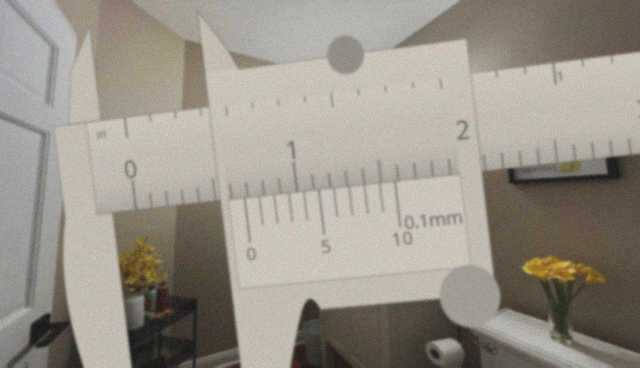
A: 6.8
